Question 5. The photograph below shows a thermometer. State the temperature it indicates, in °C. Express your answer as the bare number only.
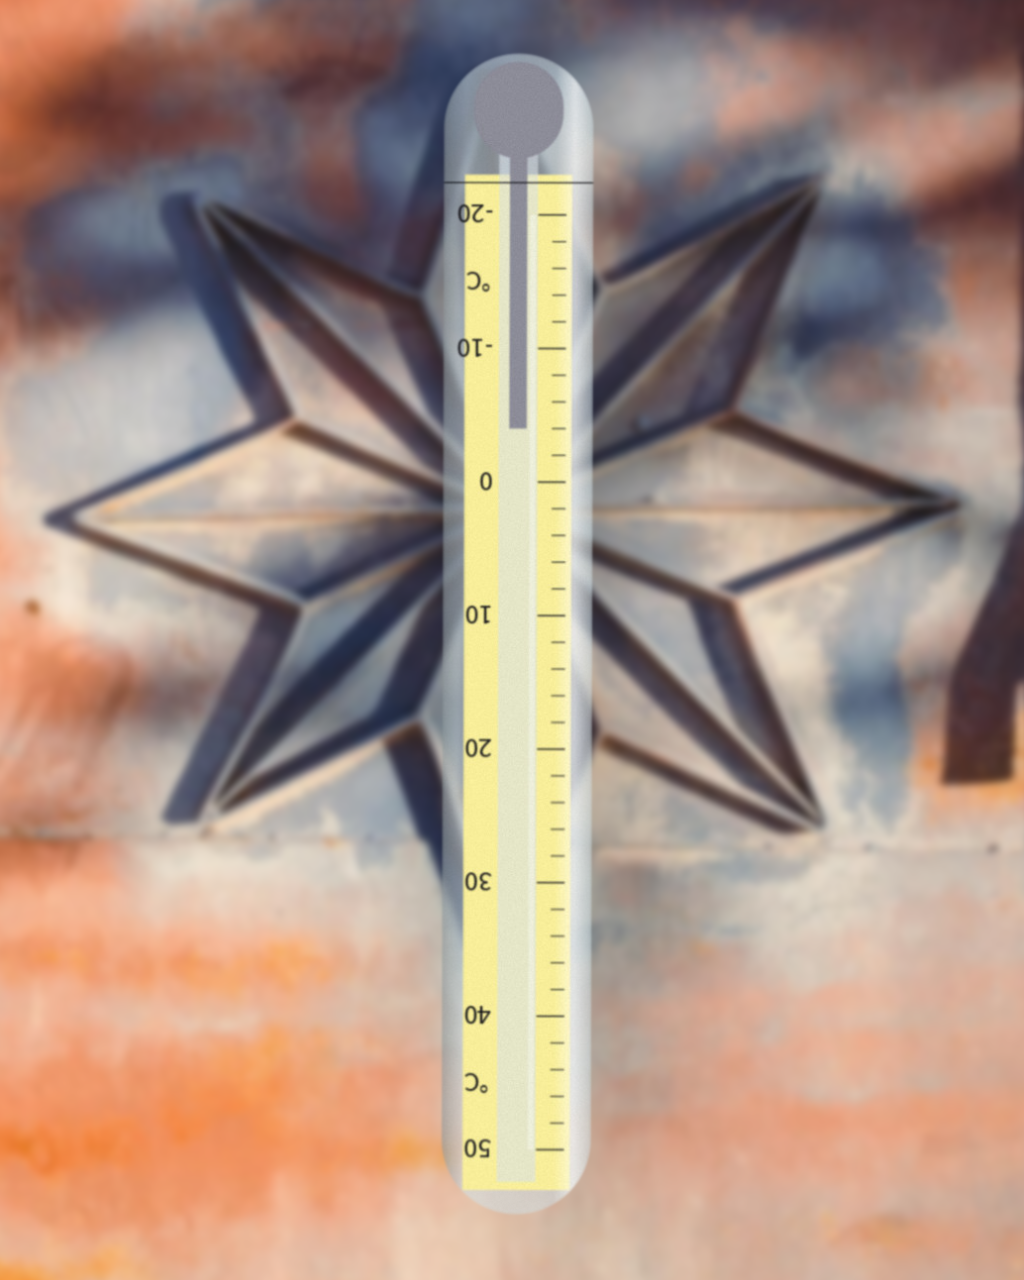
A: -4
